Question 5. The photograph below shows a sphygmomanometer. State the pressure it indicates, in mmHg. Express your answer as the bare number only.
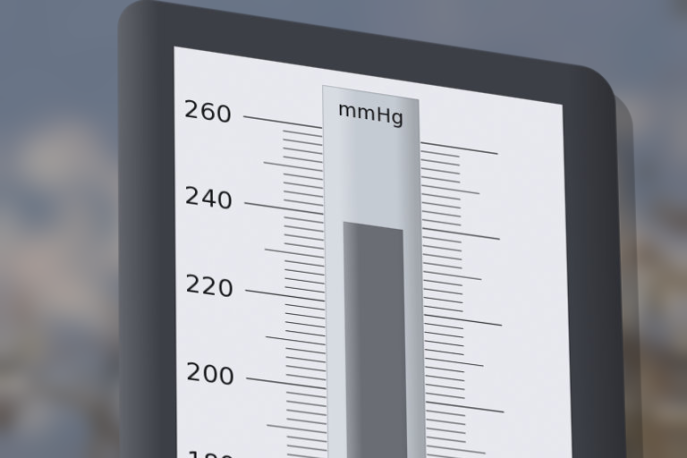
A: 239
